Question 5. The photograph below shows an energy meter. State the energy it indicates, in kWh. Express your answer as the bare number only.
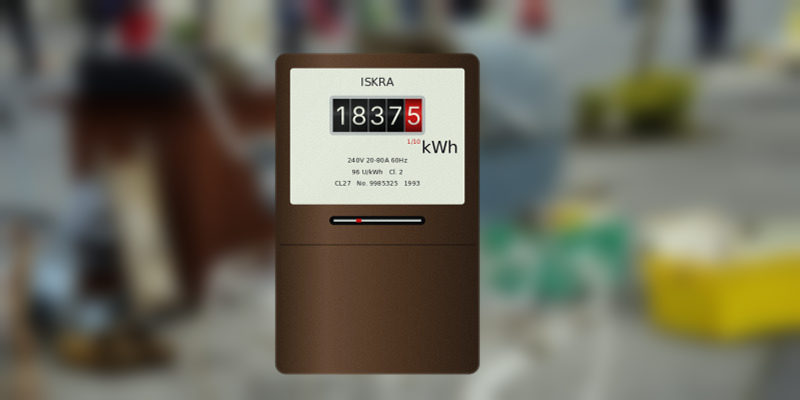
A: 1837.5
